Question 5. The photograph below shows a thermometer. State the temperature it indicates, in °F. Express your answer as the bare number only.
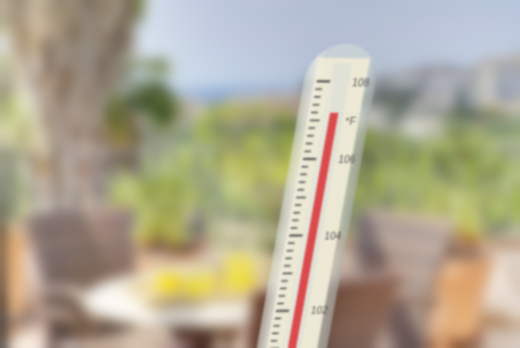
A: 107.2
